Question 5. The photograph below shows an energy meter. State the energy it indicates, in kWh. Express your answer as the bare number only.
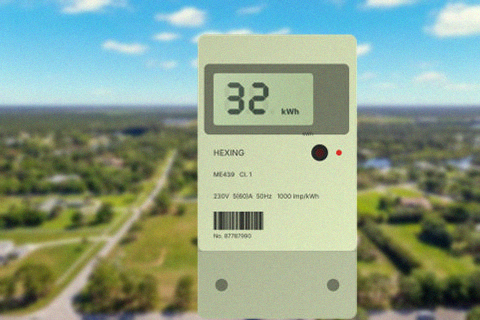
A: 32
